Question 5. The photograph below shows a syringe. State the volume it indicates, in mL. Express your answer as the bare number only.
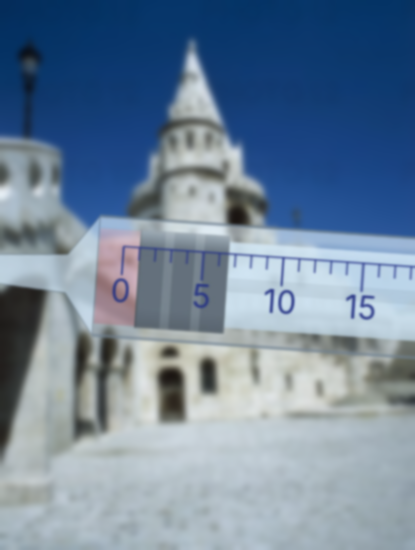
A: 1
